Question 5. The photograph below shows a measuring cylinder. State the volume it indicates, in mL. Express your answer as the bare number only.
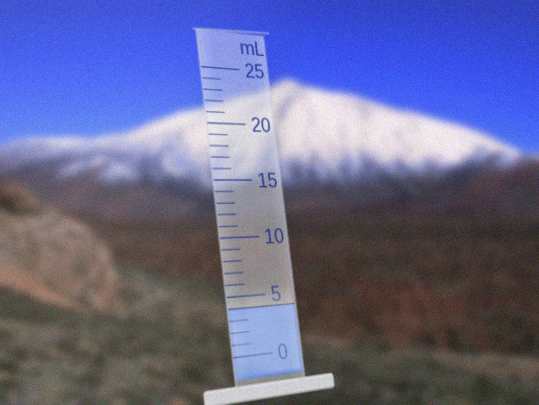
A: 4
